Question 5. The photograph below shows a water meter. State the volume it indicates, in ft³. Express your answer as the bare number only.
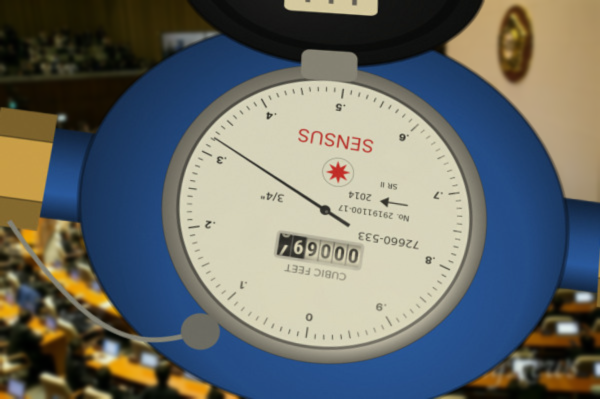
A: 697.32
